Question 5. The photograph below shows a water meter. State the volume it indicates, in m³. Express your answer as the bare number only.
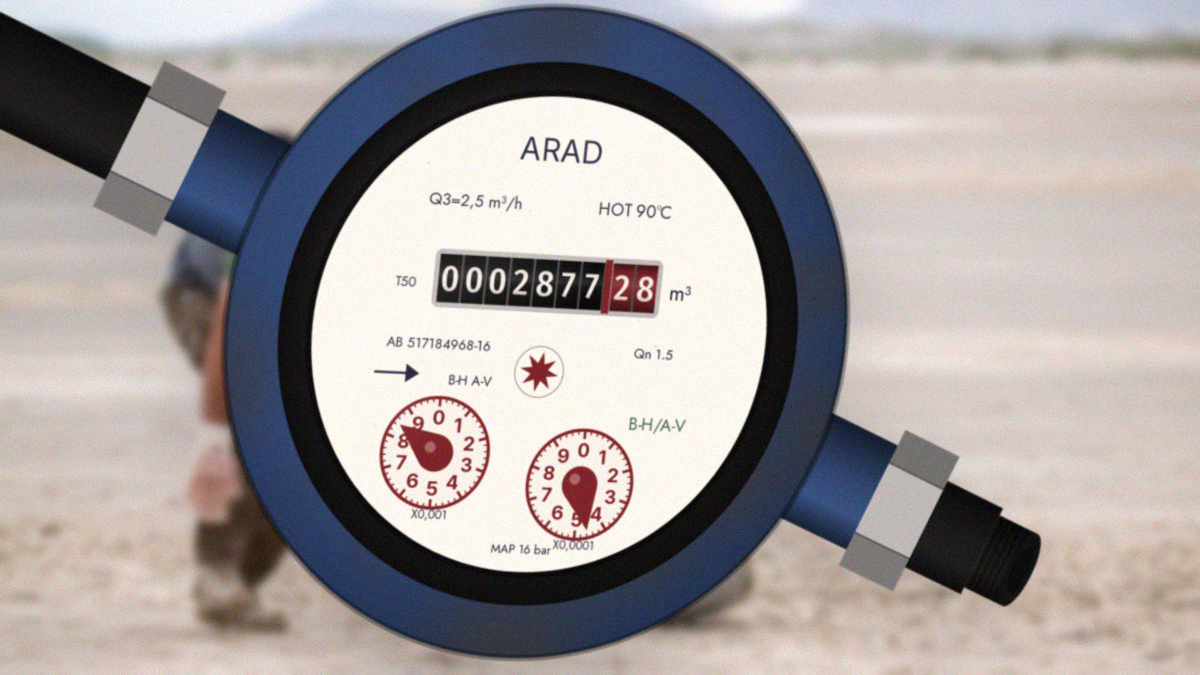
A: 2877.2884
